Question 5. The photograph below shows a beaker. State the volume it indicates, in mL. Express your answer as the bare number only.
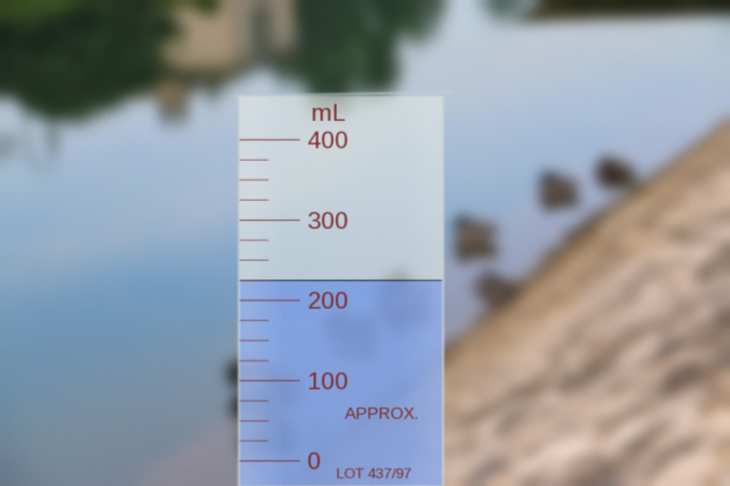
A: 225
